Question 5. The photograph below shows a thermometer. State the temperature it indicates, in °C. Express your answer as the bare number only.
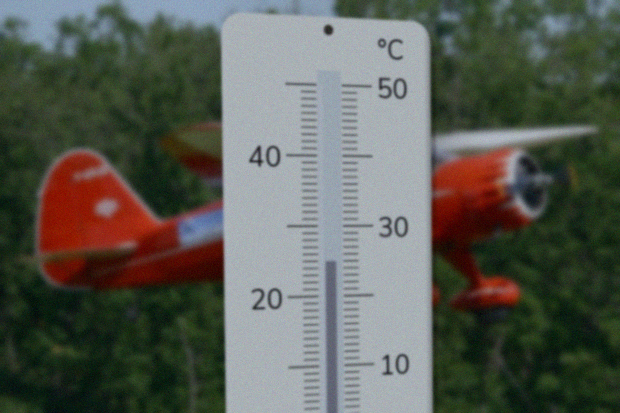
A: 25
